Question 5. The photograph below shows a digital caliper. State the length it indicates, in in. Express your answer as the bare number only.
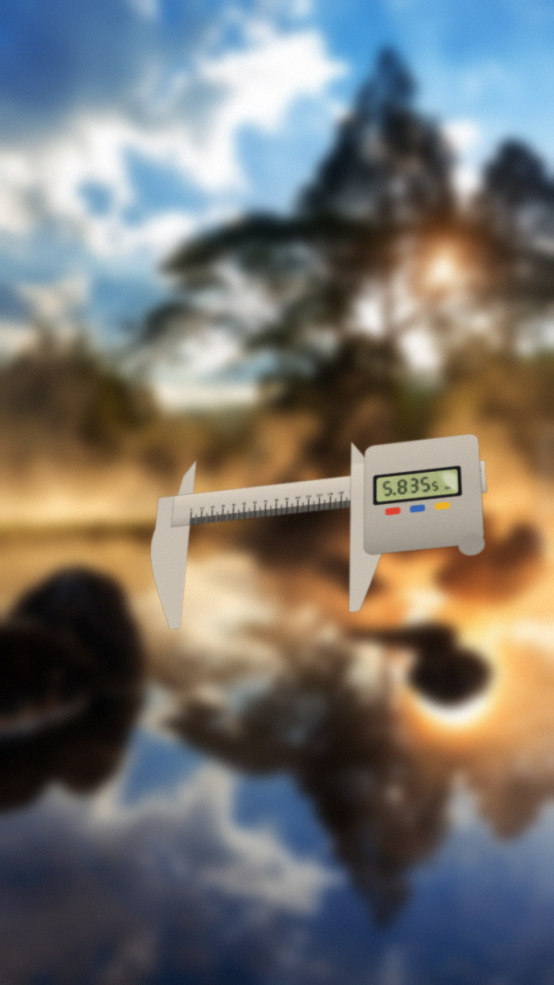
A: 5.8355
